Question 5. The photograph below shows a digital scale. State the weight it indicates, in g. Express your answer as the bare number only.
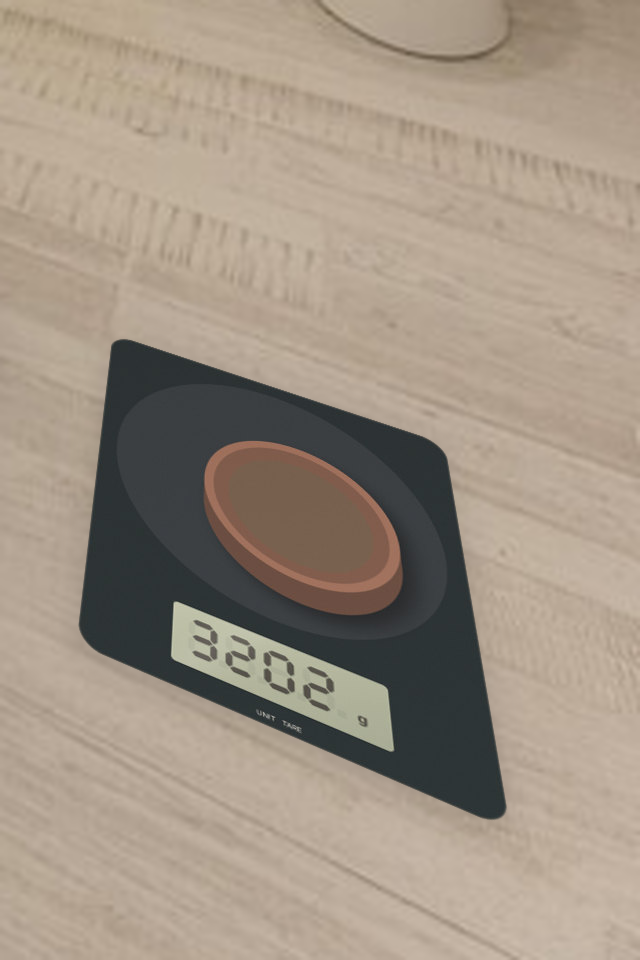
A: 3202
